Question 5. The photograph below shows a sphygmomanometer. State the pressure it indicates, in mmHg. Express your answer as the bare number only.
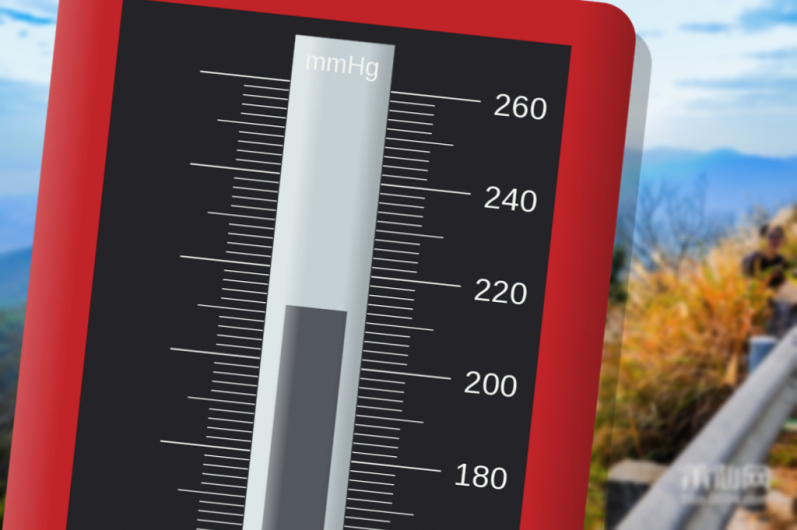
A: 212
